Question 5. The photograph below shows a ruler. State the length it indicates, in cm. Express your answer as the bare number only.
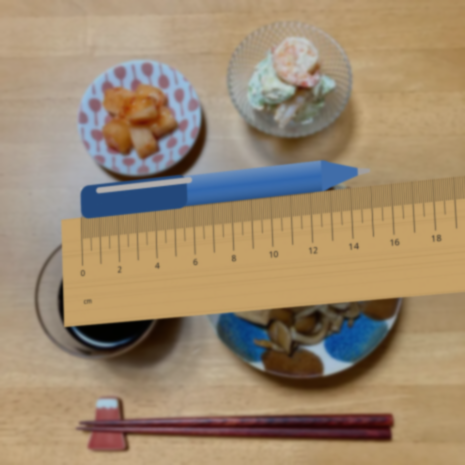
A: 15
